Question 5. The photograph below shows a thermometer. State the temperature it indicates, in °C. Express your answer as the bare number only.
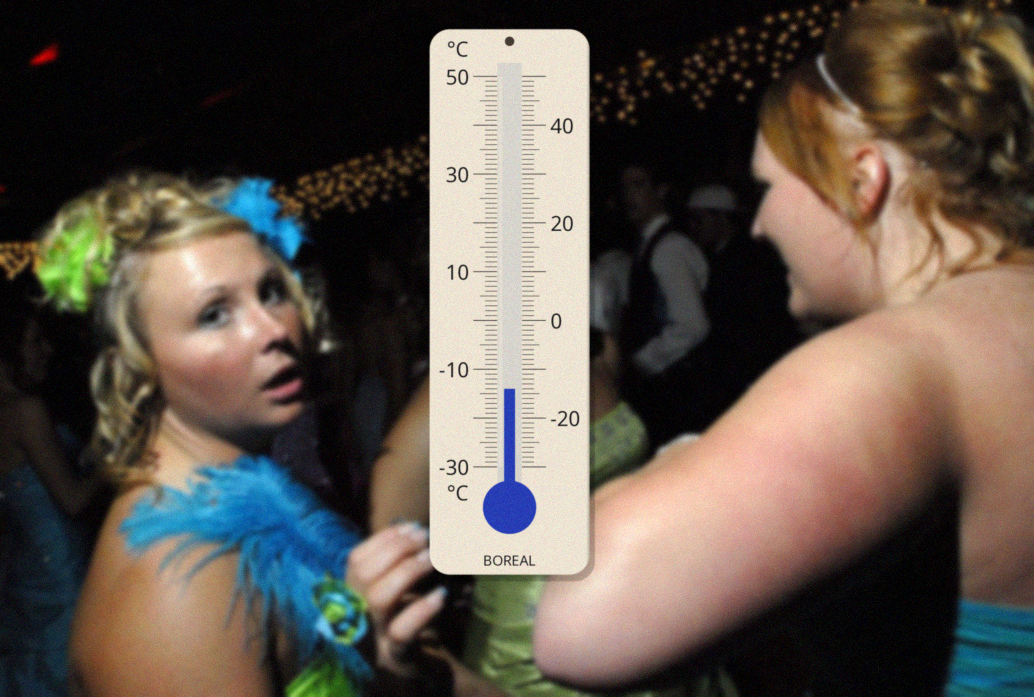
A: -14
